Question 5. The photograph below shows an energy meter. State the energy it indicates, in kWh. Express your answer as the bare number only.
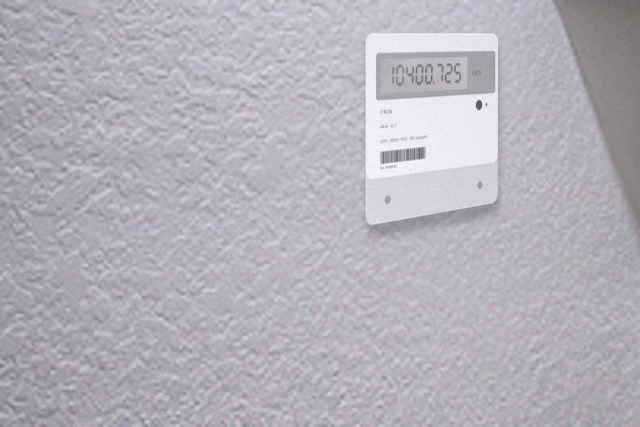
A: 10400.725
